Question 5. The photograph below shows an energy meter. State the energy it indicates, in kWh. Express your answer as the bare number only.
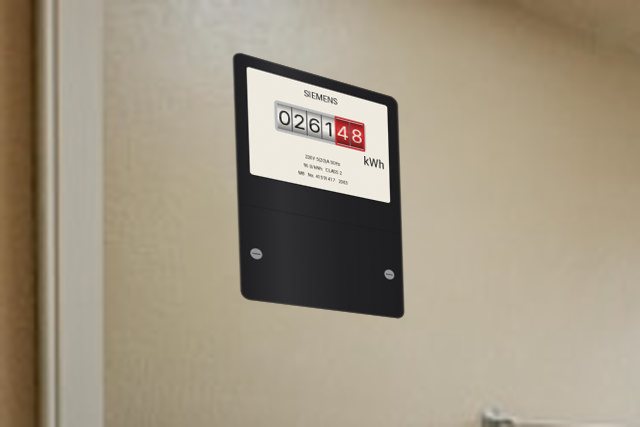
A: 261.48
